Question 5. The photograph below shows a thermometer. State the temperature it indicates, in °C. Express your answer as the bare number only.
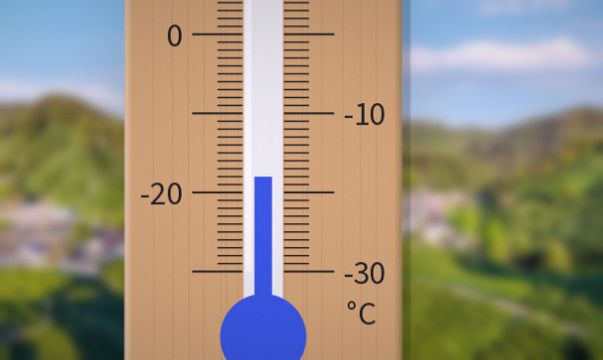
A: -18
